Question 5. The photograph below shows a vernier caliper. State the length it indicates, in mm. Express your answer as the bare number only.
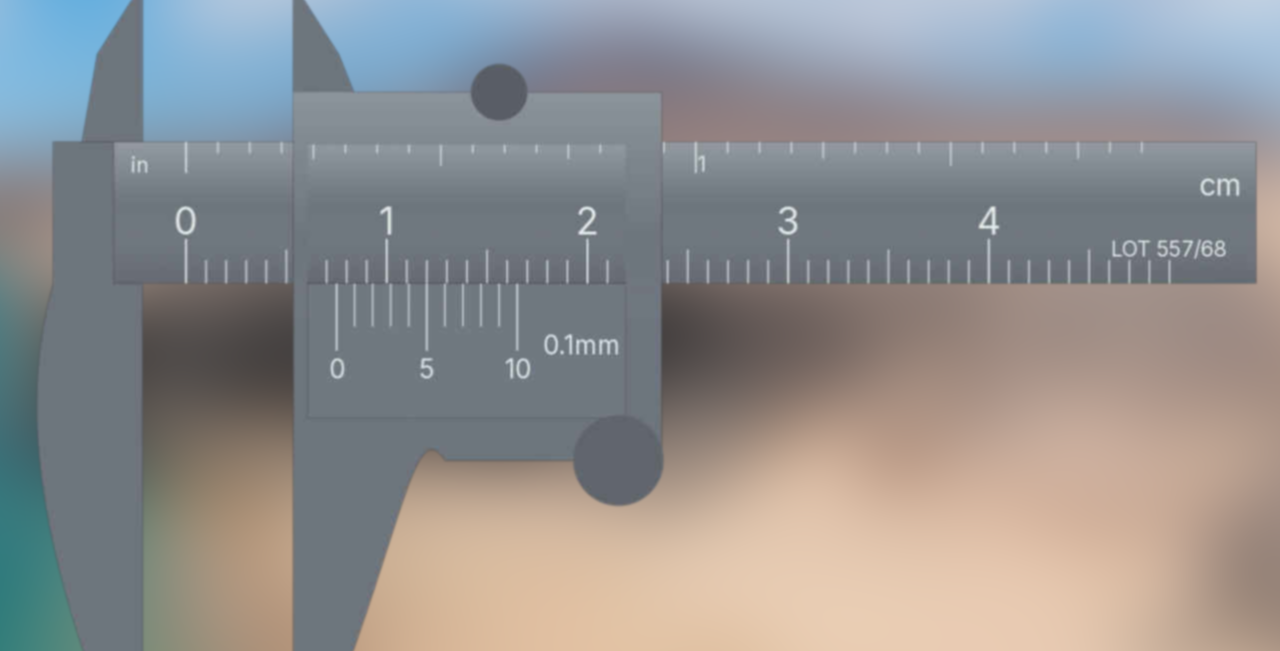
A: 7.5
